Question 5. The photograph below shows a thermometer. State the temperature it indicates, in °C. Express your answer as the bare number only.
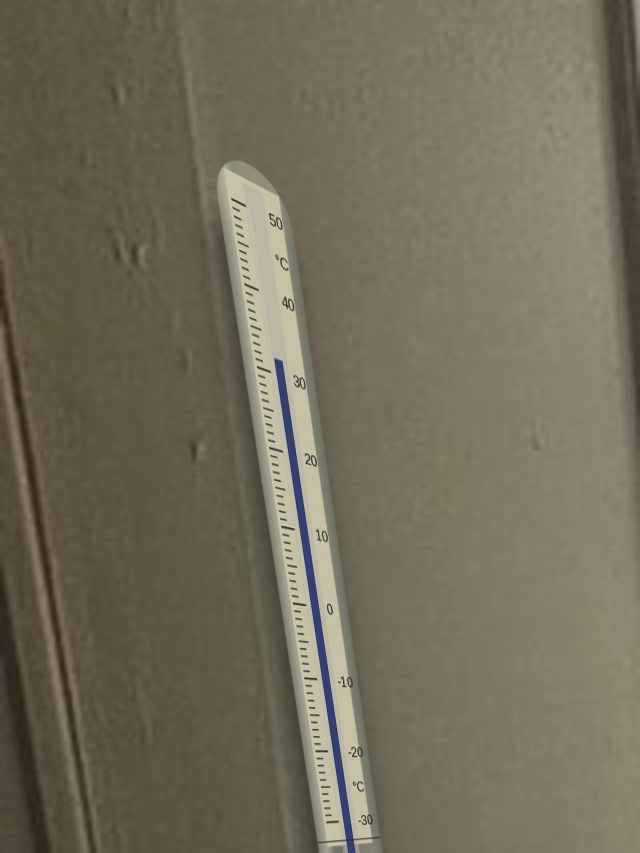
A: 32
